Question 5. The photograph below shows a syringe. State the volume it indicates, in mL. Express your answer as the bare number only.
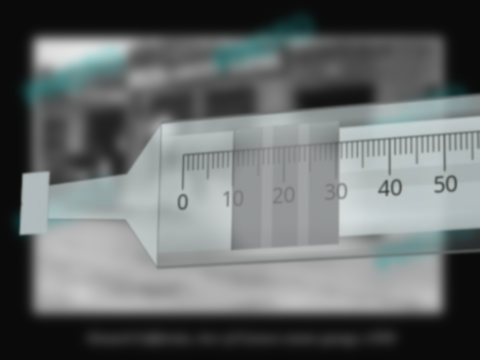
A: 10
